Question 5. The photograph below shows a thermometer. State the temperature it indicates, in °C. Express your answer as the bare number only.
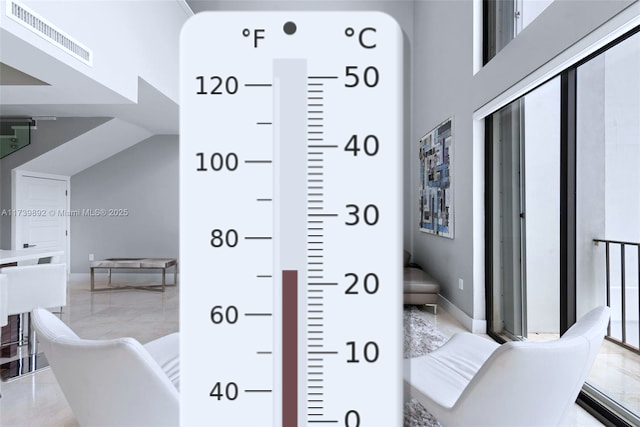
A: 22
